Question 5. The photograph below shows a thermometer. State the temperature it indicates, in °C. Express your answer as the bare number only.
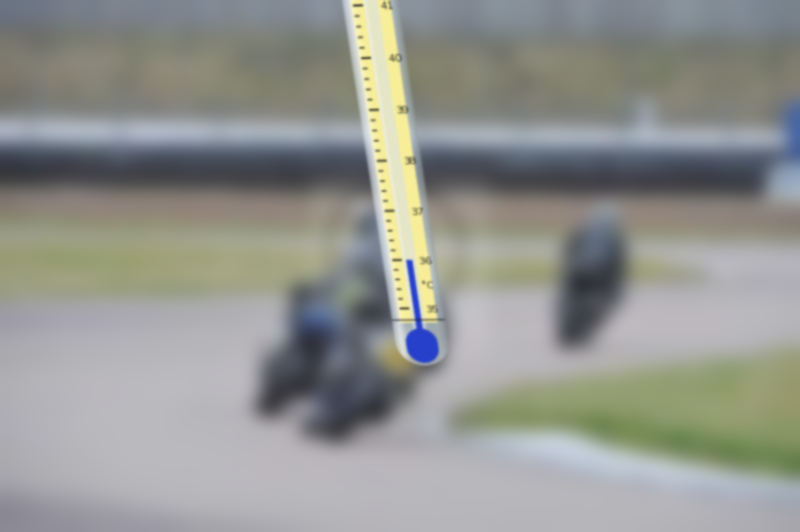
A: 36
